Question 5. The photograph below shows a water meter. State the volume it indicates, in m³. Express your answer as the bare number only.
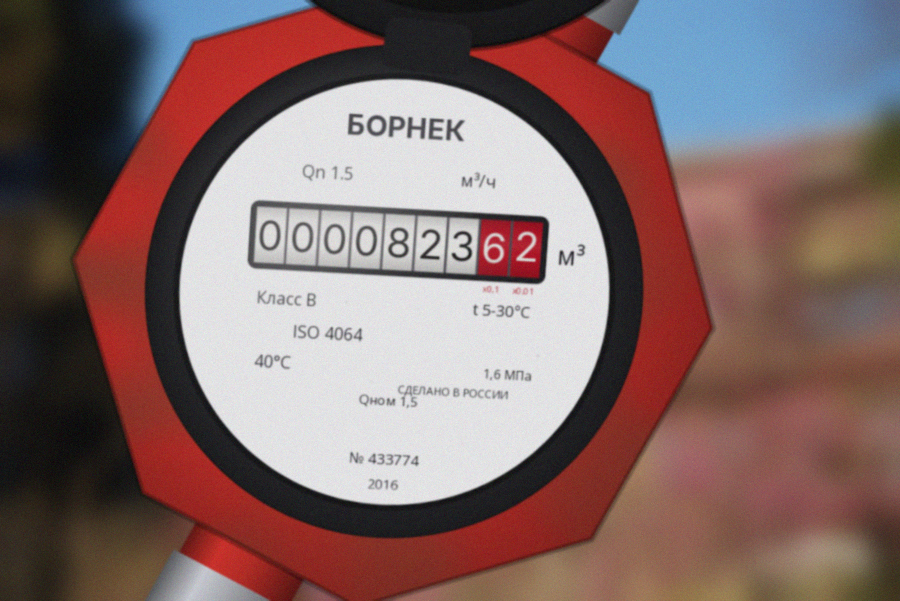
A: 823.62
